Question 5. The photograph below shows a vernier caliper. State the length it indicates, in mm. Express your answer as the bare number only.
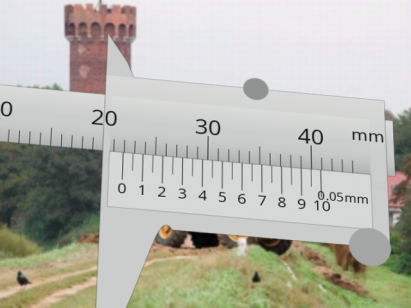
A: 21.9
